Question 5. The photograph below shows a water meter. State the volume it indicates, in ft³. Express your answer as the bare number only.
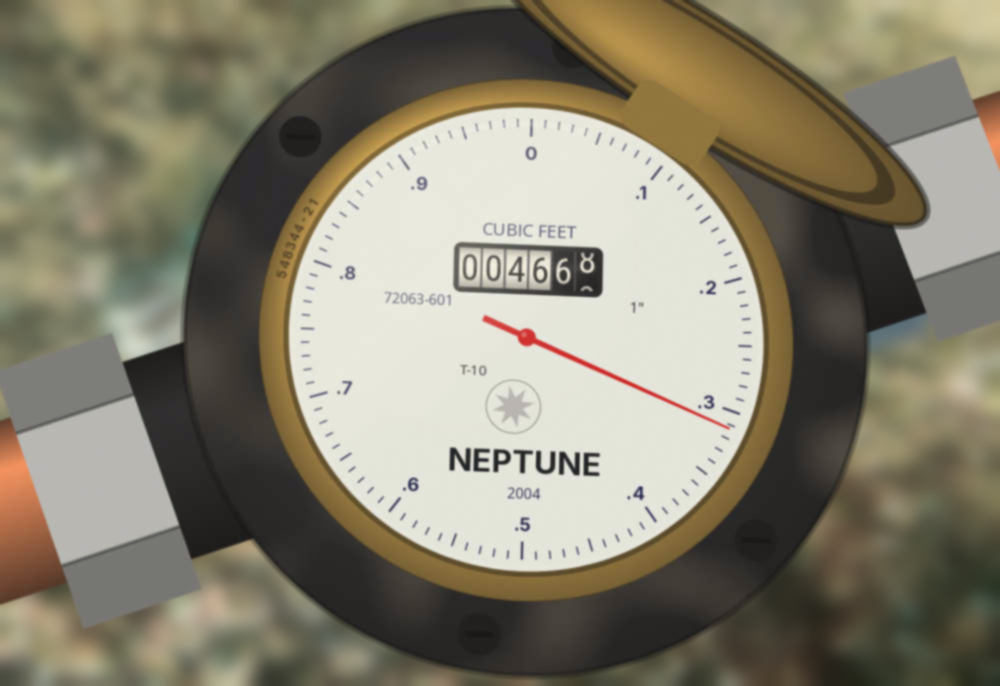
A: 4668.31
